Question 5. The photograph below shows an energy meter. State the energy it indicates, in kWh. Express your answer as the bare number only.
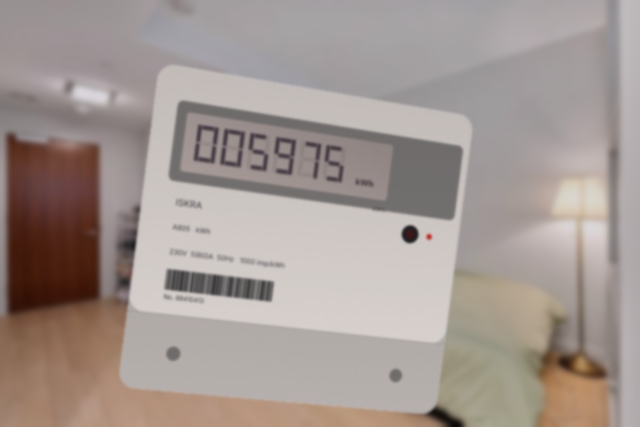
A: 5975
